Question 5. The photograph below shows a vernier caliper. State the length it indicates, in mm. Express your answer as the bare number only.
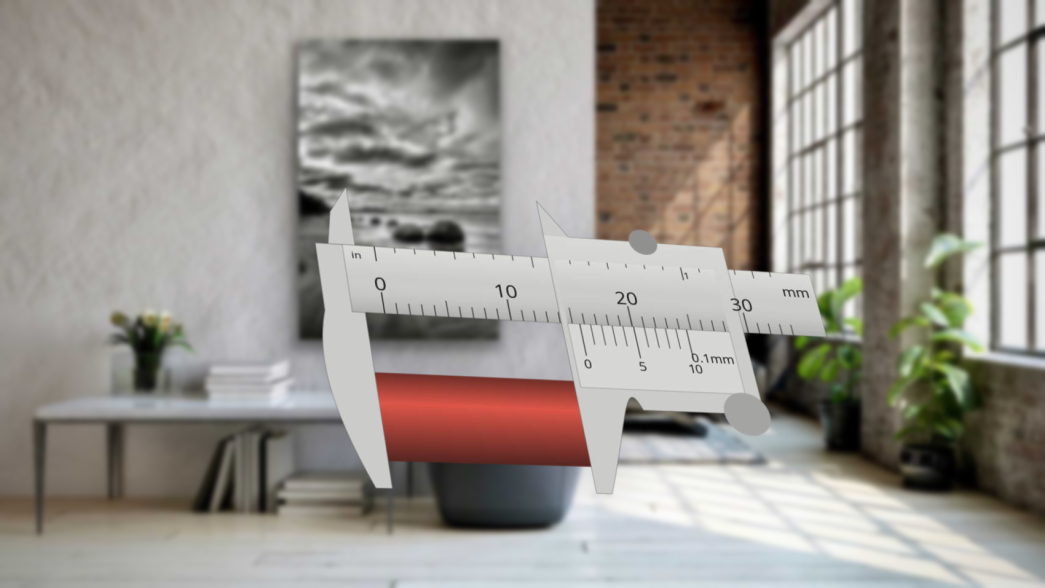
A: 15.6
